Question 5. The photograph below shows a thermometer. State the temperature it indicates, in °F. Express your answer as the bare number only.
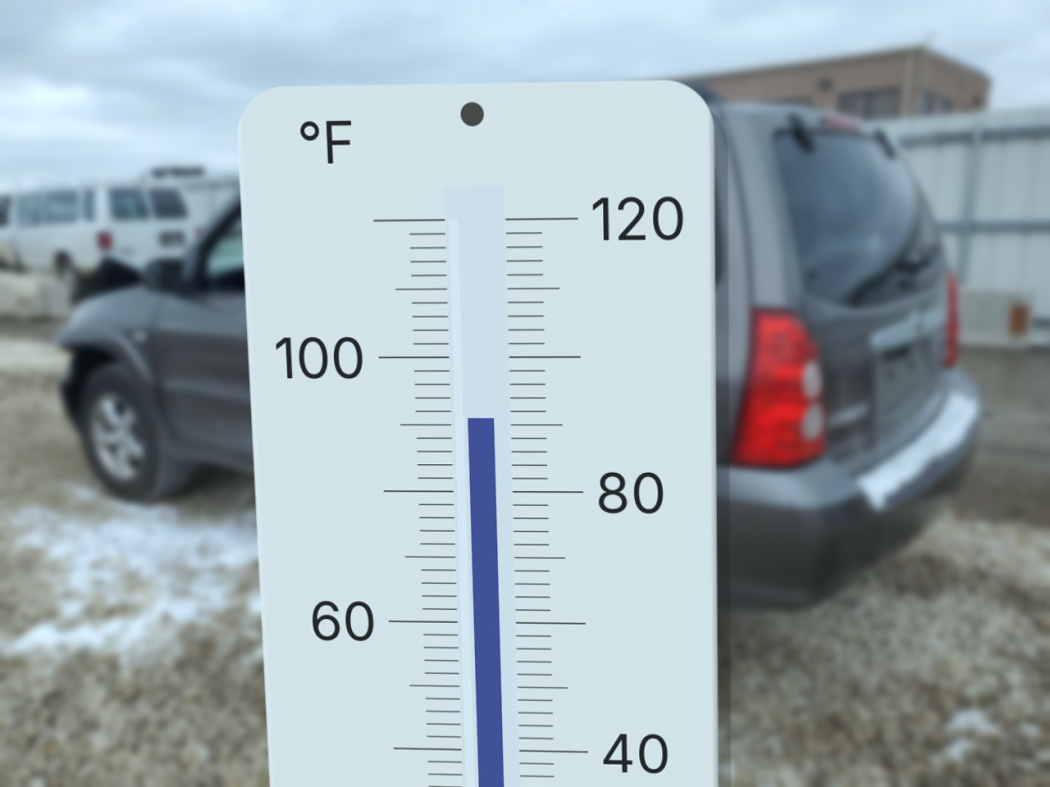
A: 91
